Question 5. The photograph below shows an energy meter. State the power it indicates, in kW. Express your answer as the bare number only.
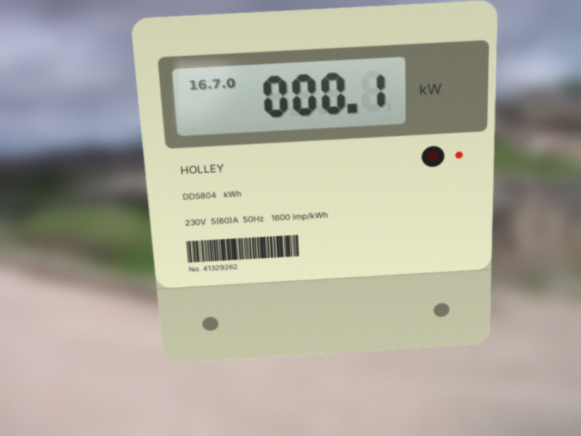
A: 0.1
